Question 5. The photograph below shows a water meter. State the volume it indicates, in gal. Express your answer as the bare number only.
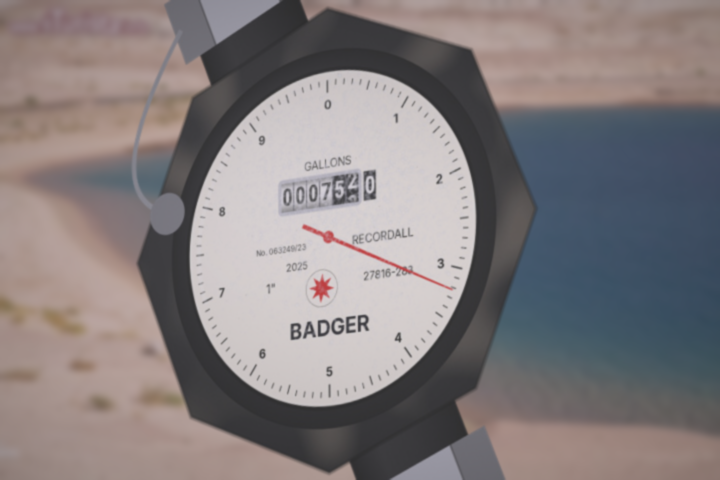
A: 7523.2
